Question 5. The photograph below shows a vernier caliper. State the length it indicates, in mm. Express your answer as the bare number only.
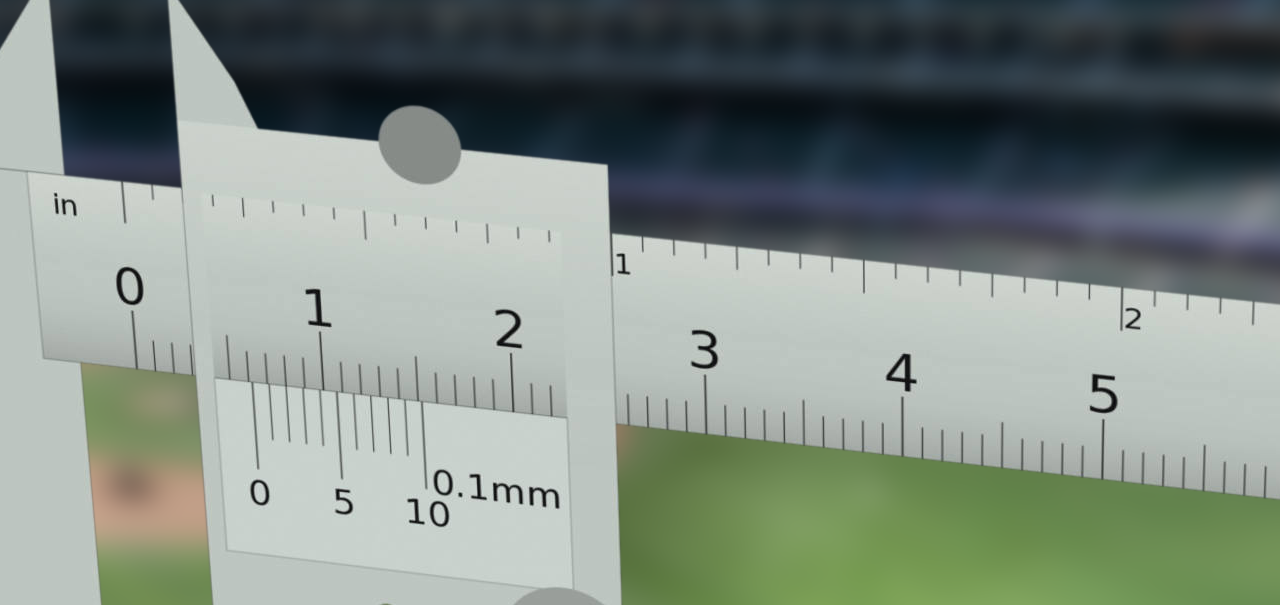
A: 6.2
